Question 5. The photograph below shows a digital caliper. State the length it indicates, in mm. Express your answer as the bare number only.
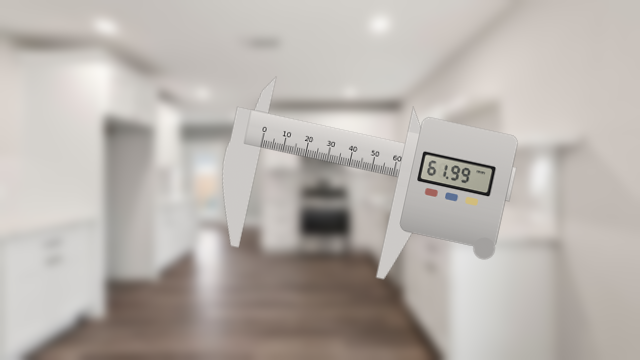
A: 61.99
